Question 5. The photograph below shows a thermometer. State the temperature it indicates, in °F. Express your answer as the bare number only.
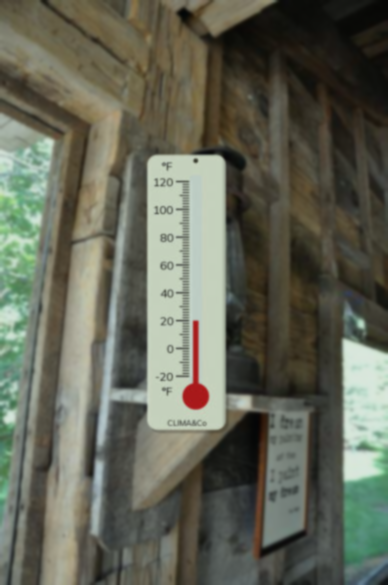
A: 20
